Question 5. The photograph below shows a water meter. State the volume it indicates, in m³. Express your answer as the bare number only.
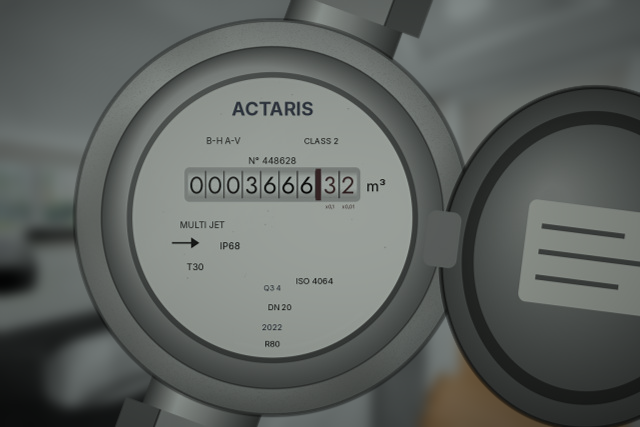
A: 3666.32
